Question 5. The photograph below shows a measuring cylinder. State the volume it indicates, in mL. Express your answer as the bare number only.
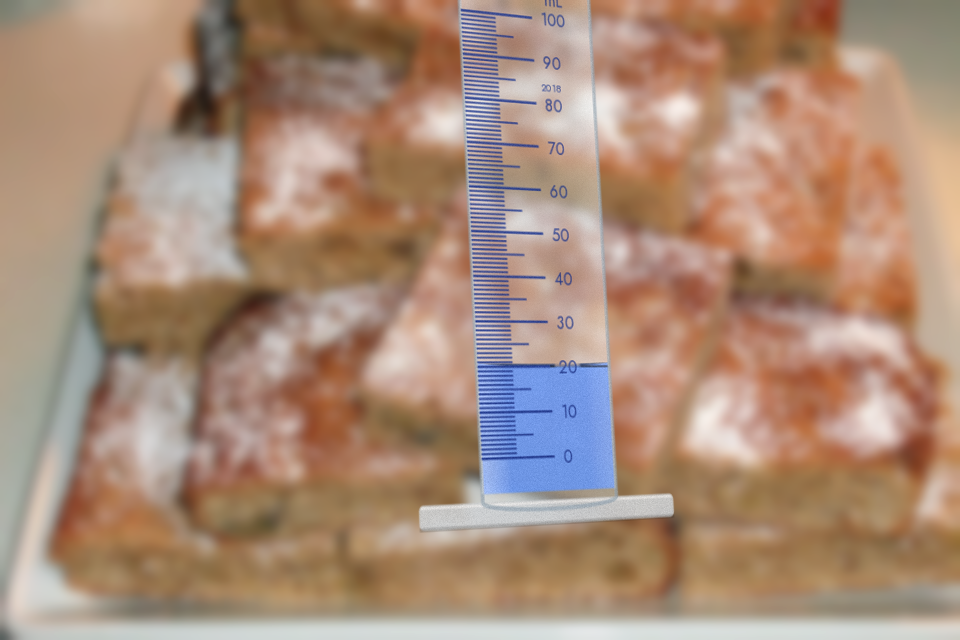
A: 20
